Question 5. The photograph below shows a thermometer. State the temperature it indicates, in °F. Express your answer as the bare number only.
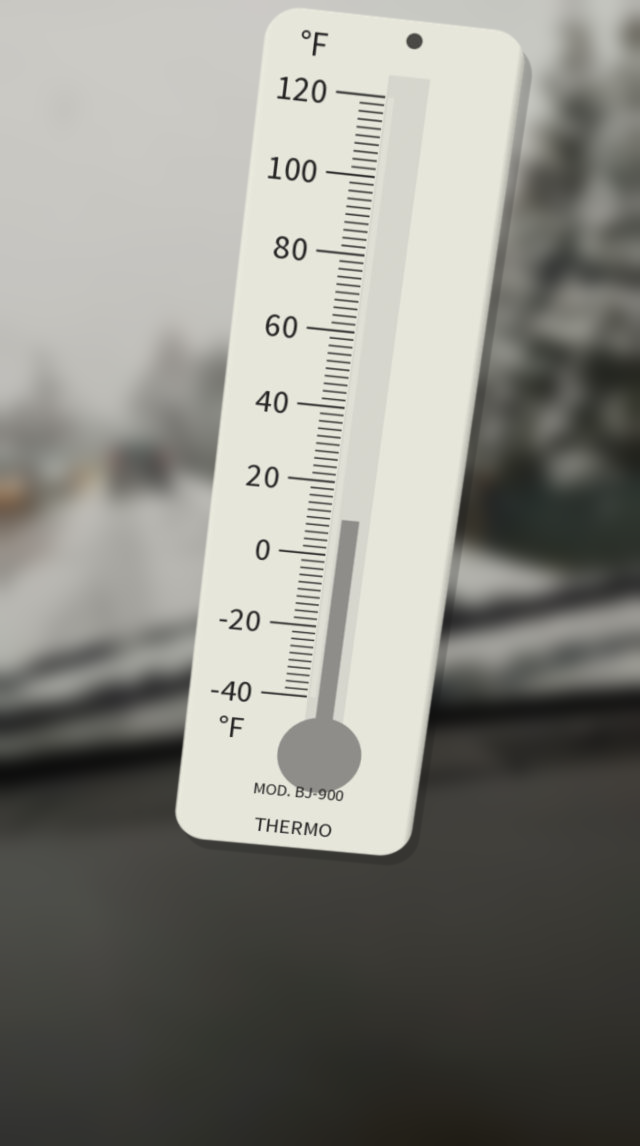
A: 10
